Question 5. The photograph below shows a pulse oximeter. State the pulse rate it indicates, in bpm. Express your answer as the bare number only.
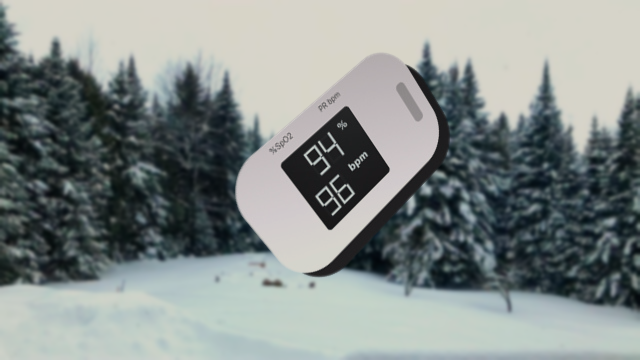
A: 96
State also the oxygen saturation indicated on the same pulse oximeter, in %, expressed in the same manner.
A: 94
